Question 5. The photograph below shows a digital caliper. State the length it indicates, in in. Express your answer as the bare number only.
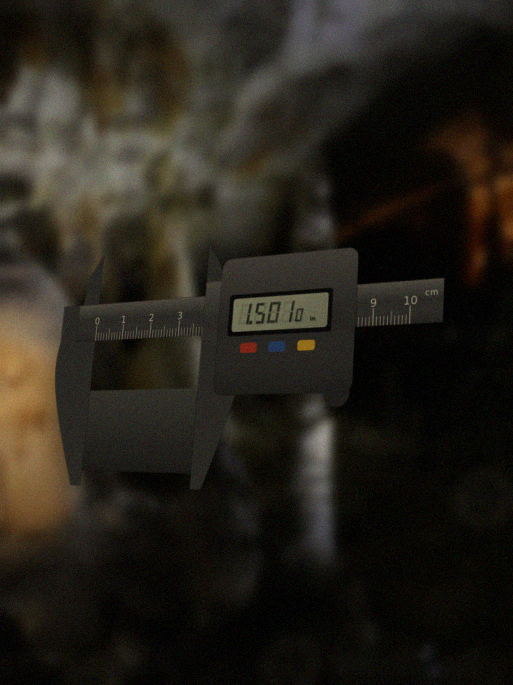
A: 1.5010
